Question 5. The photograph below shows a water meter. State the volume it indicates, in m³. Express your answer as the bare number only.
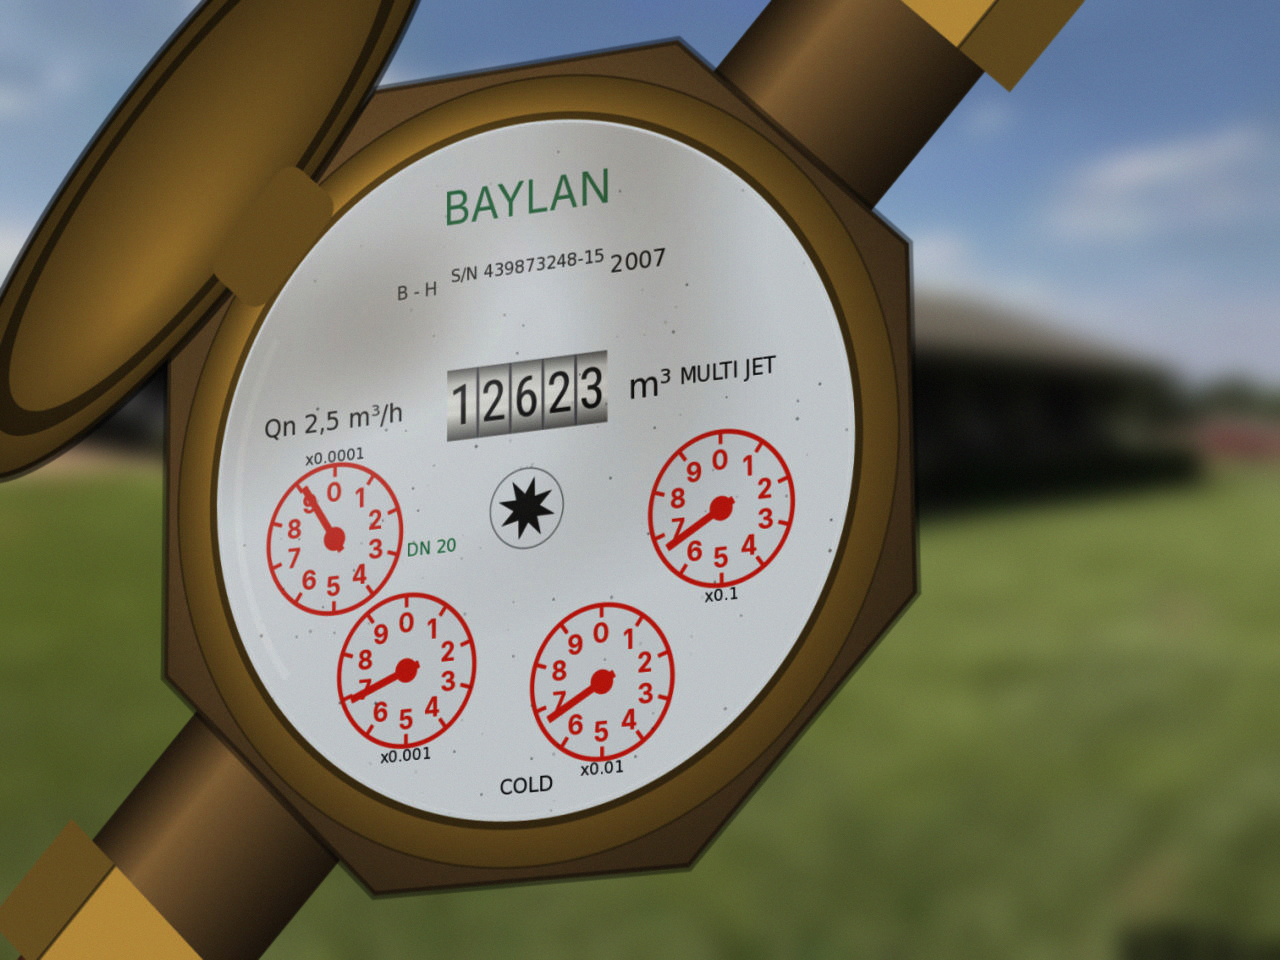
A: 12623.6669
